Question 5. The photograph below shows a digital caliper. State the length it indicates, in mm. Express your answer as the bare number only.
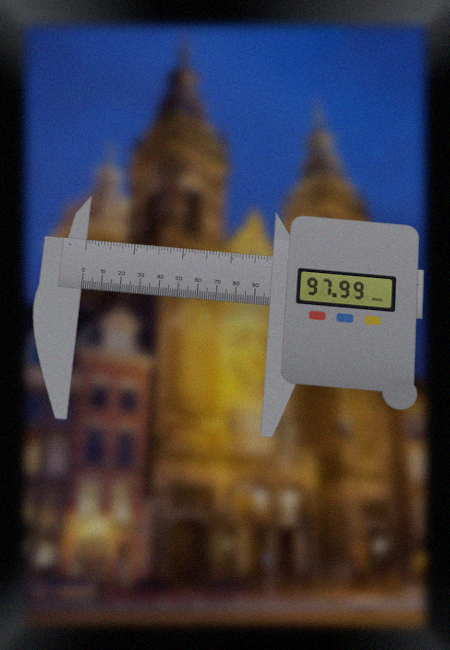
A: 97.99
